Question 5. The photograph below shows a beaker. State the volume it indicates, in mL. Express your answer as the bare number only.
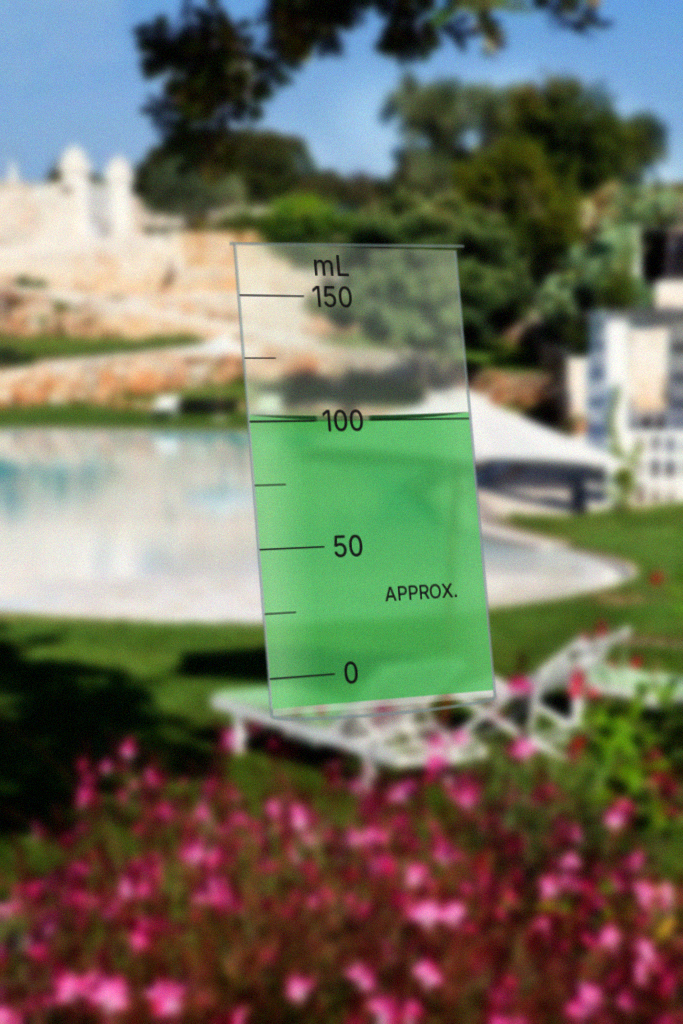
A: 100
